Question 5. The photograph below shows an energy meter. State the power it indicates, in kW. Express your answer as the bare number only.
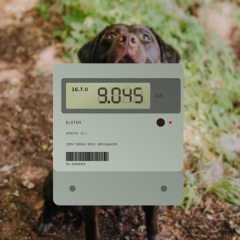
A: 9.045
